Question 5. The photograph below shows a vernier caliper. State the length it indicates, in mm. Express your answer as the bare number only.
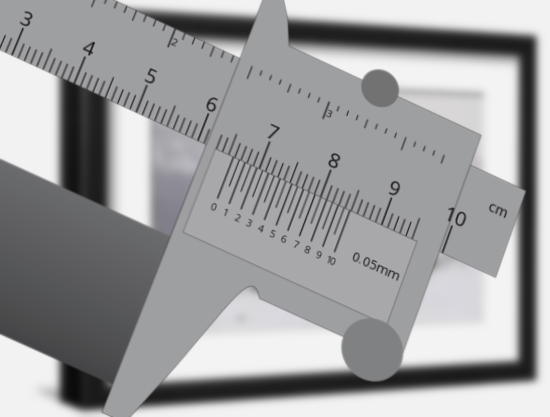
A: 65.8
